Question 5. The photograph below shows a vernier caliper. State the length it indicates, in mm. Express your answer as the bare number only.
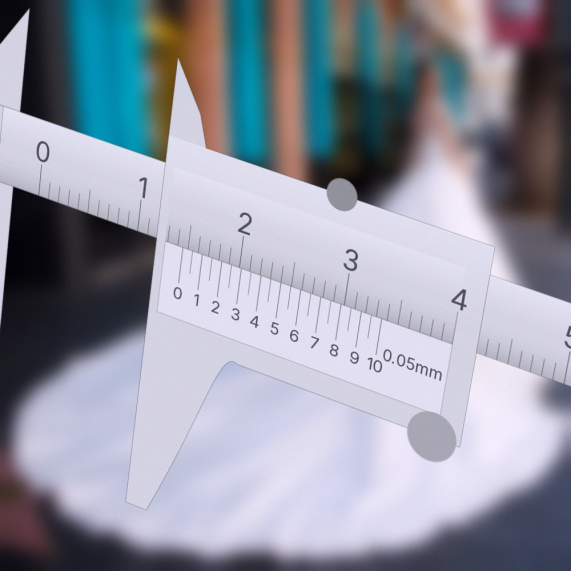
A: 14.5
